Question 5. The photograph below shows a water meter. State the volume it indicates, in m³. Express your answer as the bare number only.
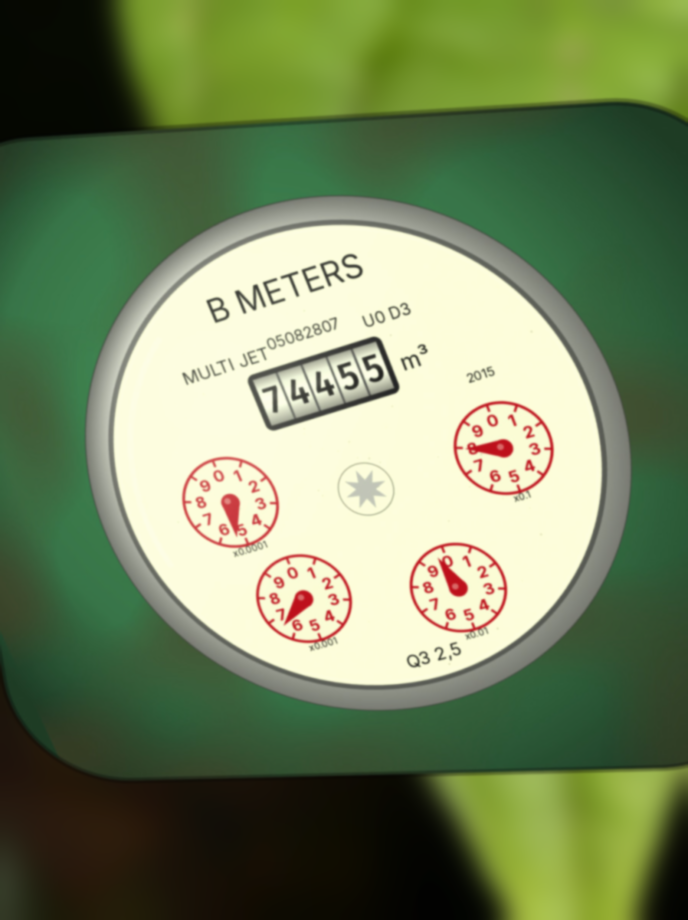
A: 74455.7965
